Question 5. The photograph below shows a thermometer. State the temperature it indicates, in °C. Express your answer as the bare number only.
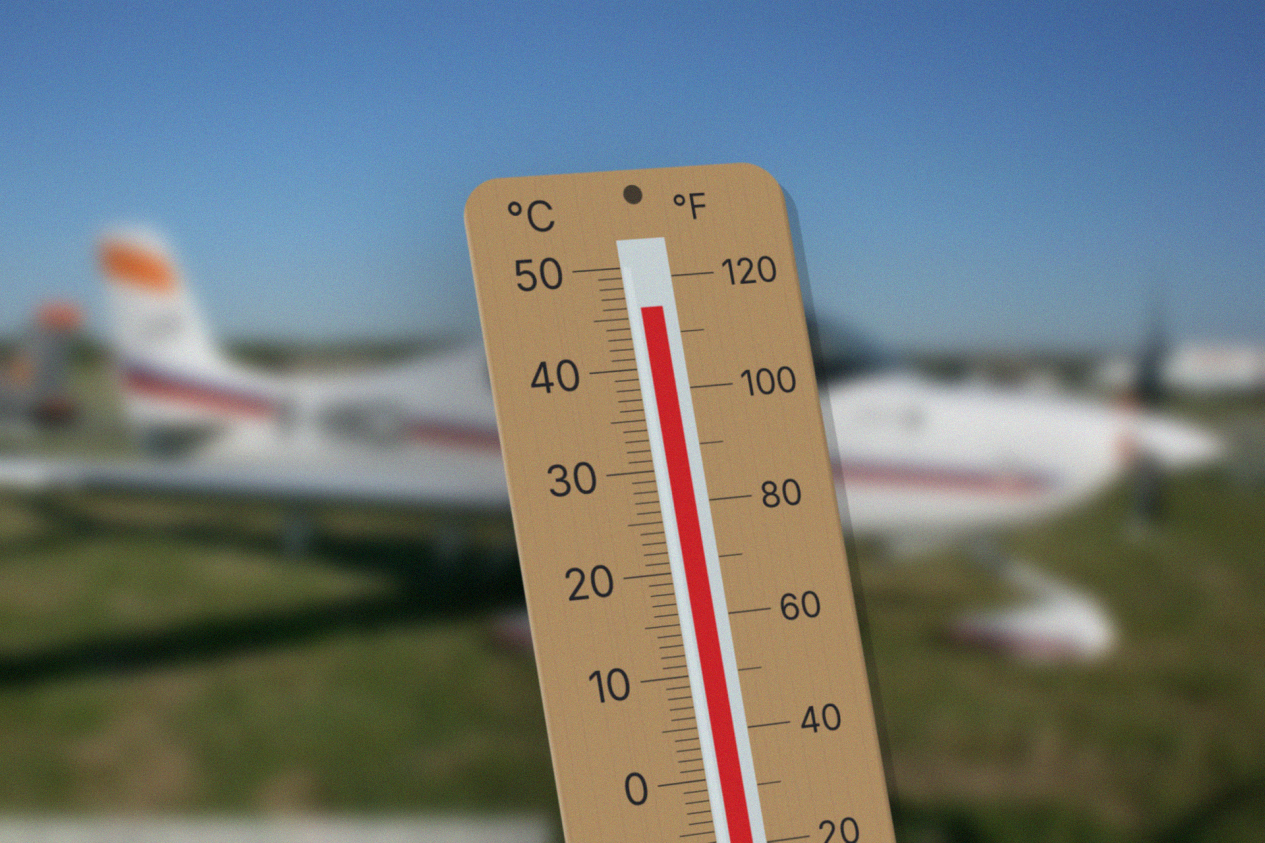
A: 46
